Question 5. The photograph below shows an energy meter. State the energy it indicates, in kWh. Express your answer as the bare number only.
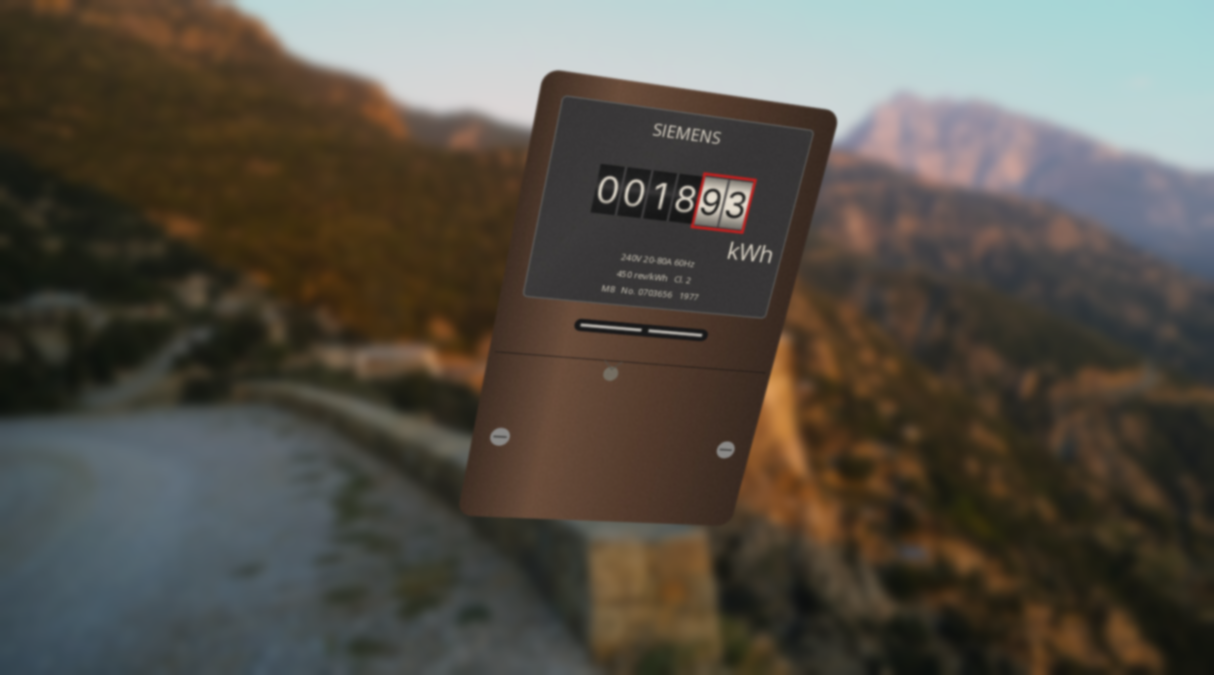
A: 18.93
